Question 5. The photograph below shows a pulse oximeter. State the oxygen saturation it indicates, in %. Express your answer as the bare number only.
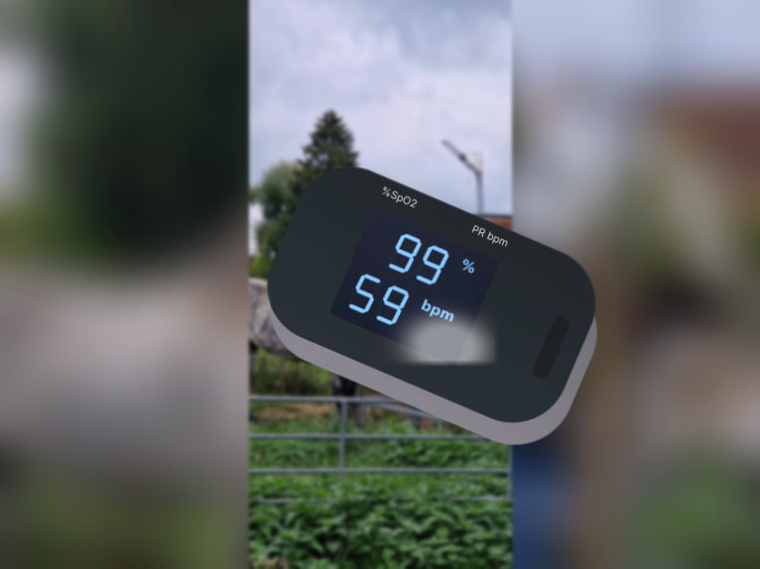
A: 99
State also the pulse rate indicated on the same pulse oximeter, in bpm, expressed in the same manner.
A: 59
